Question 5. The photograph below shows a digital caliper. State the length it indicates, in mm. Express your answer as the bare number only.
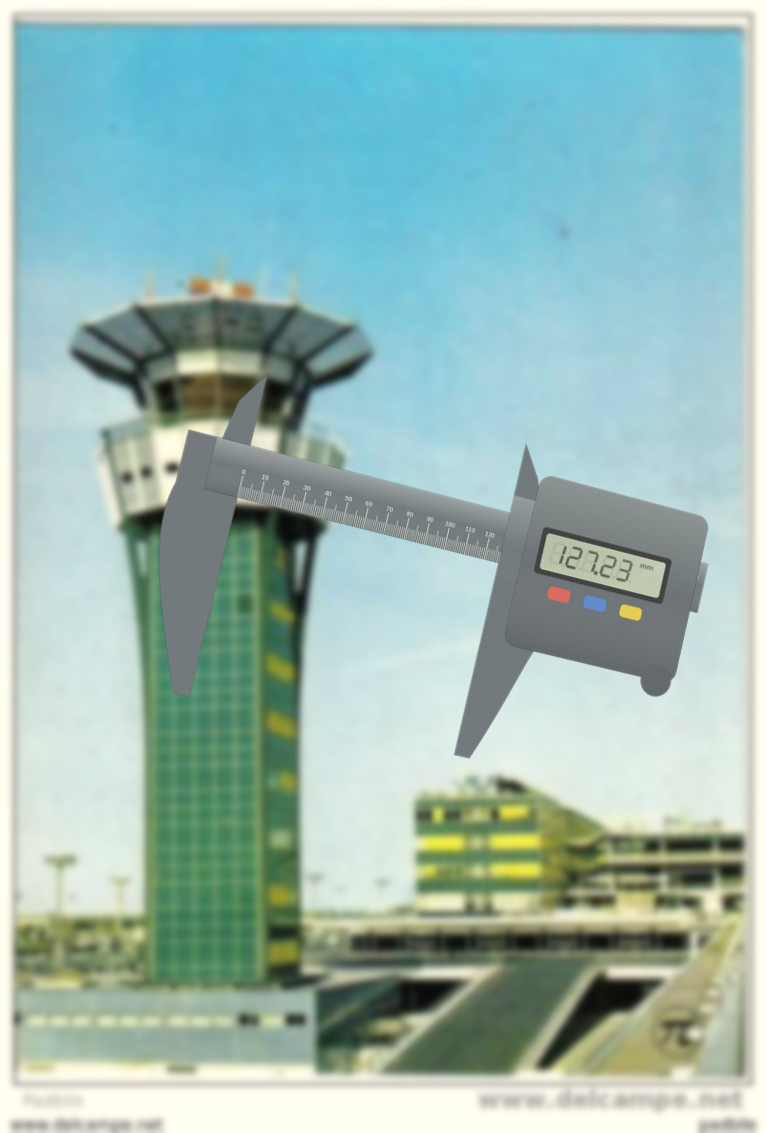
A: 127.23
